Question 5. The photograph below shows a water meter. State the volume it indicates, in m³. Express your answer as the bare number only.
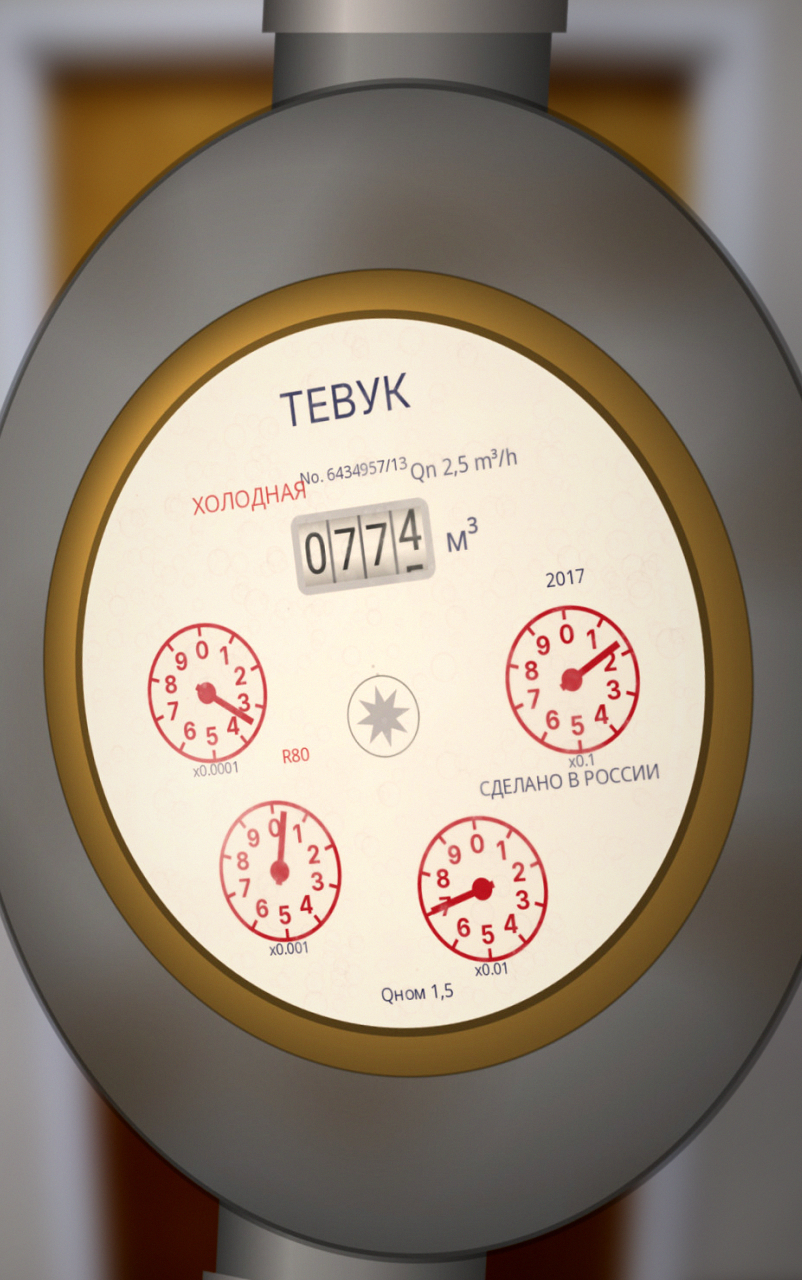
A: 774.1703
